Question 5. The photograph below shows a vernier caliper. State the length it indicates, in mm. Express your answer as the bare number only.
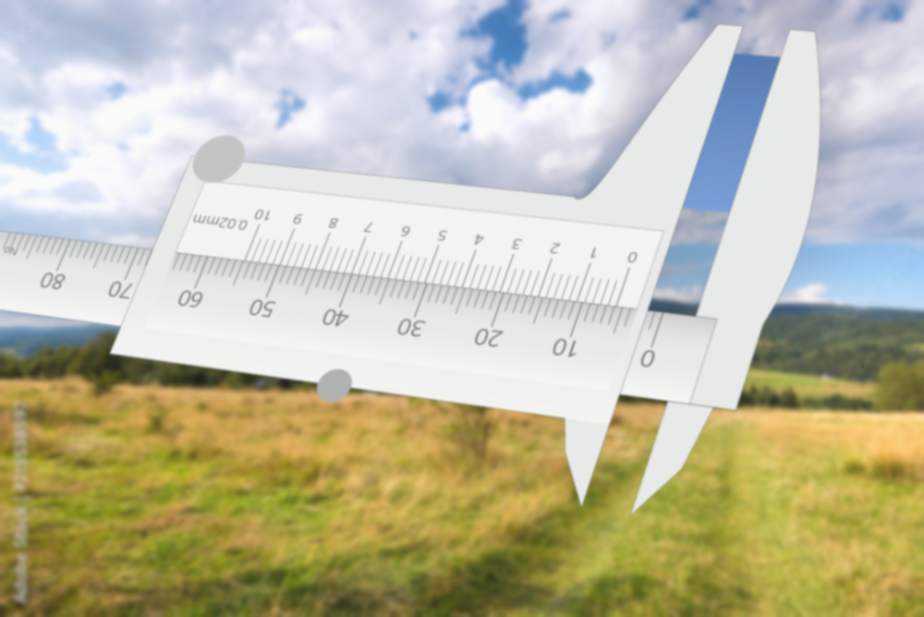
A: 5.8
